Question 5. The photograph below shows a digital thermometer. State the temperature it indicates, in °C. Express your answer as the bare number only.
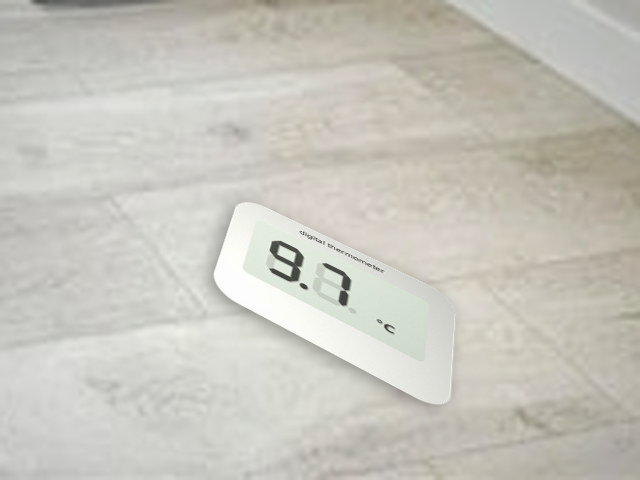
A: 9.7
